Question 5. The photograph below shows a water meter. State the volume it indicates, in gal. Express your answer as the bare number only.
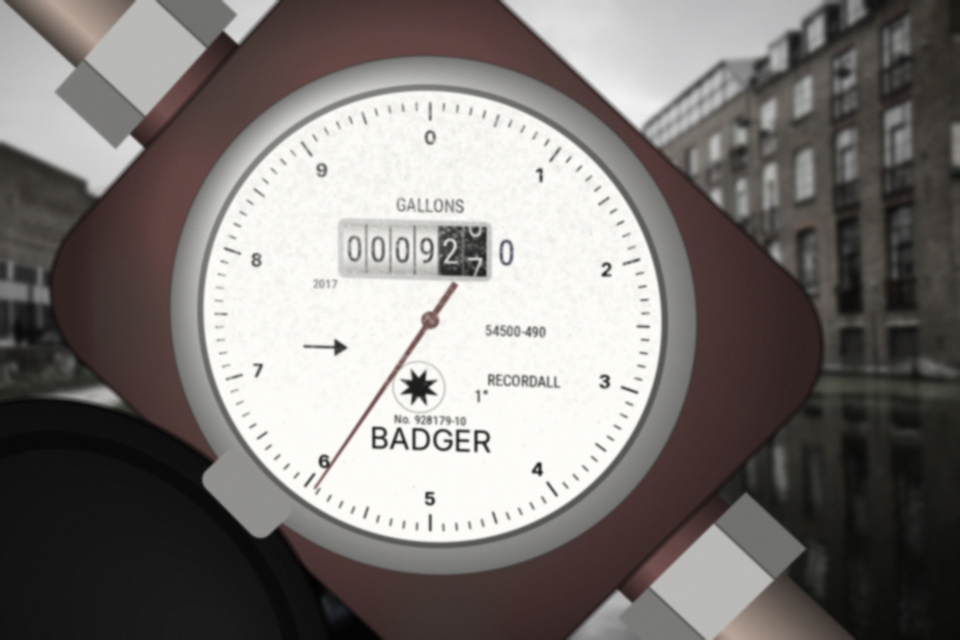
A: 9265.9
